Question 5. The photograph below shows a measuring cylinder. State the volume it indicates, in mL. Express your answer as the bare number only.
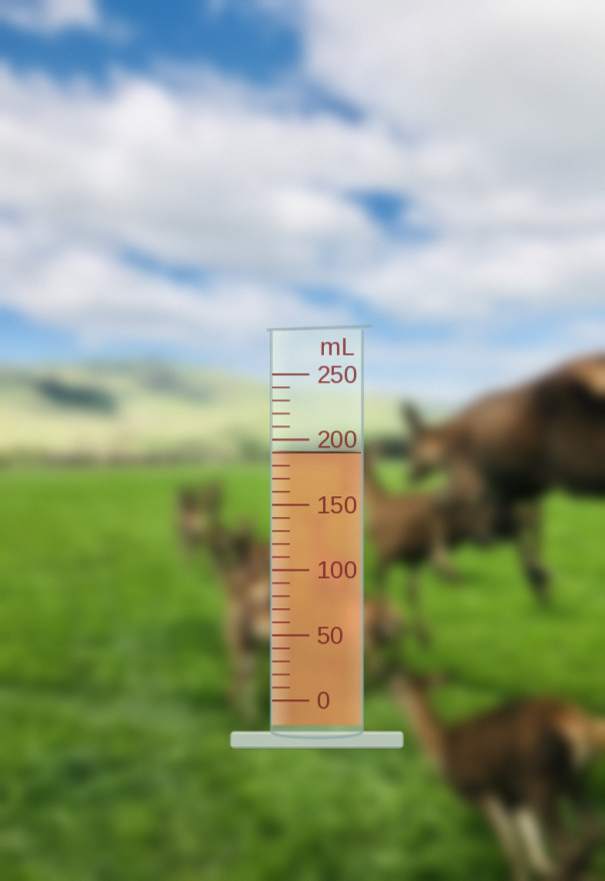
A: 190
